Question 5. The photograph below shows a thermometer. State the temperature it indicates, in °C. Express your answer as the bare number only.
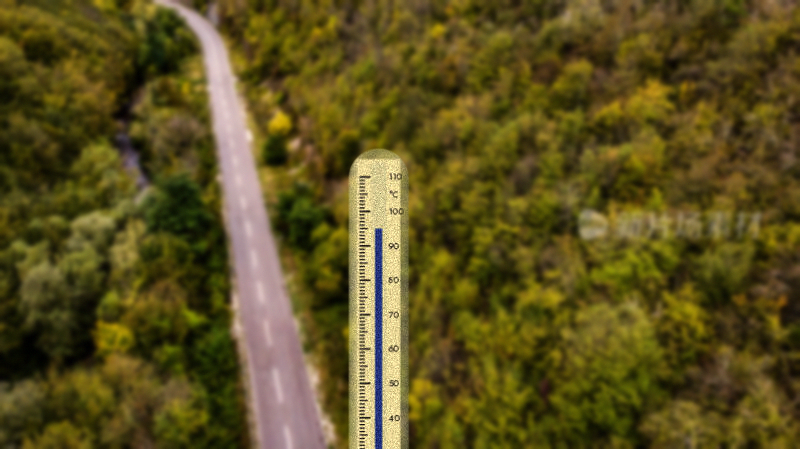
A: 95
